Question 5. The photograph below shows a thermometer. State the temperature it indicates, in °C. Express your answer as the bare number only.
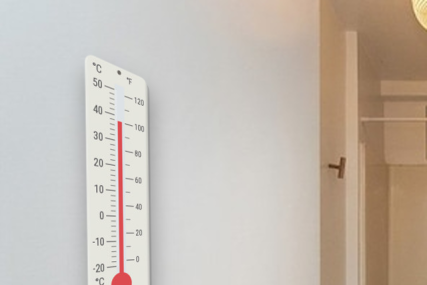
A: 38
